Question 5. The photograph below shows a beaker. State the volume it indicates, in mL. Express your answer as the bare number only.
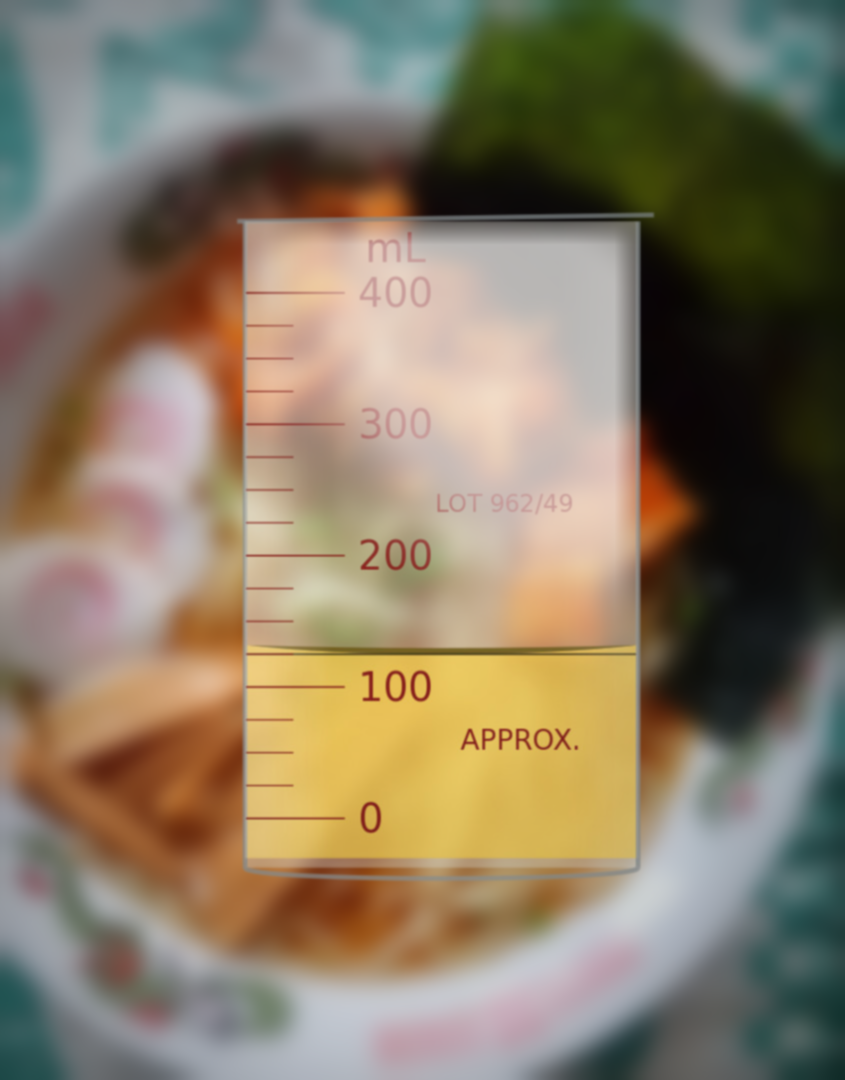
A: 125
